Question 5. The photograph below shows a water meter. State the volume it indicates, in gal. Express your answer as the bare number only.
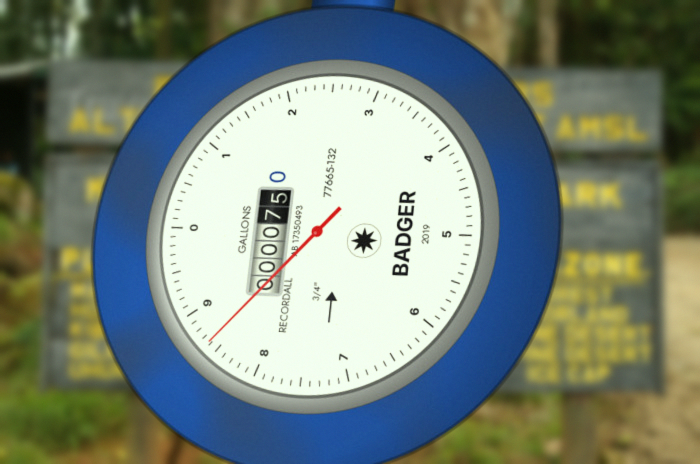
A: 748.6
